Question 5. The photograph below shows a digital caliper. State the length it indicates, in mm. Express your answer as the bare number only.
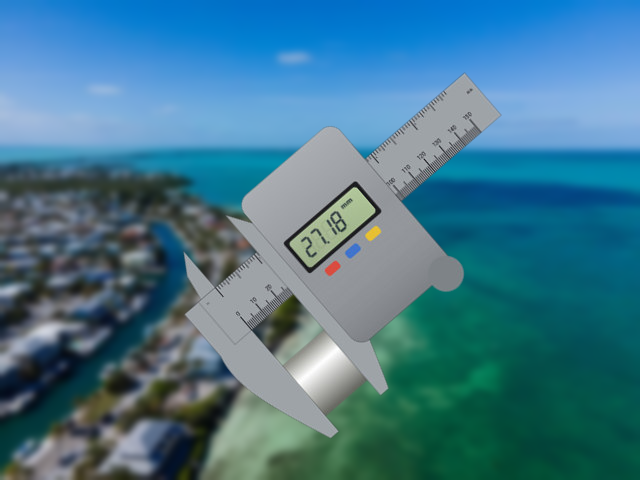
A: 27.18
